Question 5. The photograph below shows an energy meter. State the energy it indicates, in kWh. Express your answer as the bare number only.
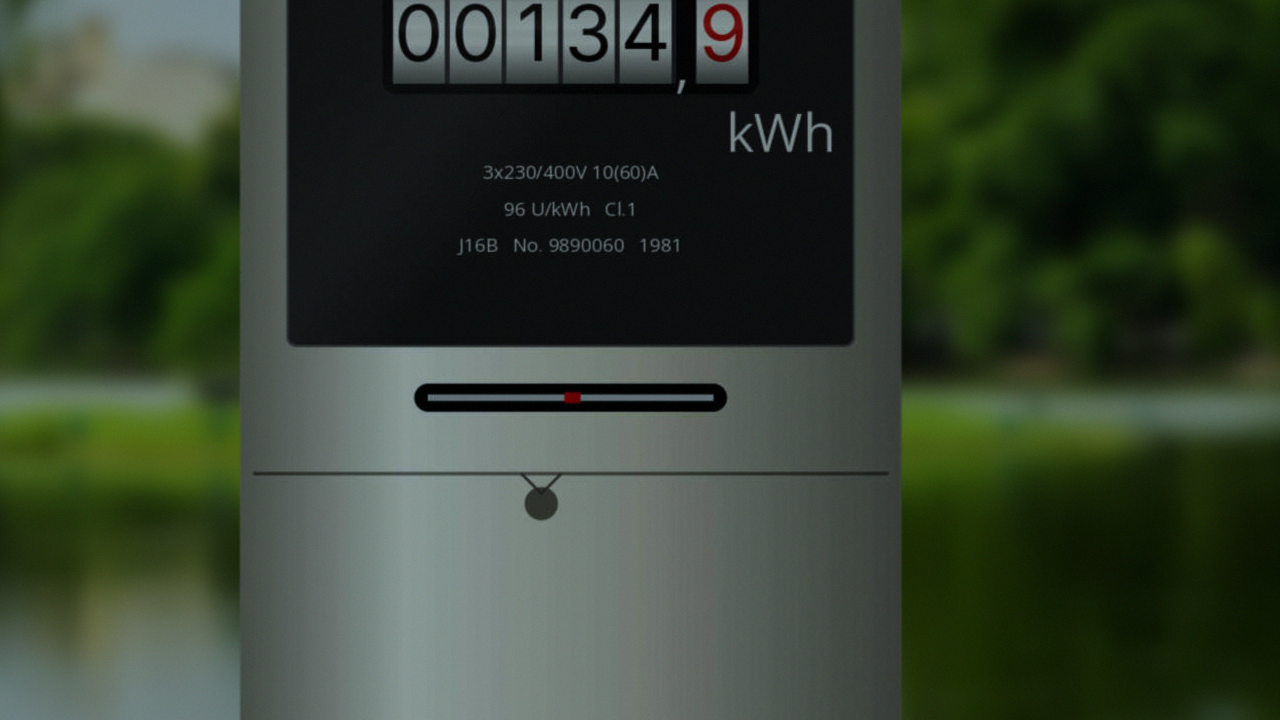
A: 134.9
